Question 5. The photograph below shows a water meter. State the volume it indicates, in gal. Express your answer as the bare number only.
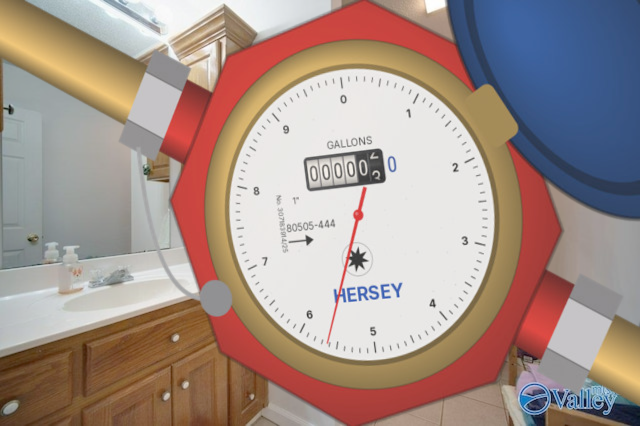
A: 25.6
